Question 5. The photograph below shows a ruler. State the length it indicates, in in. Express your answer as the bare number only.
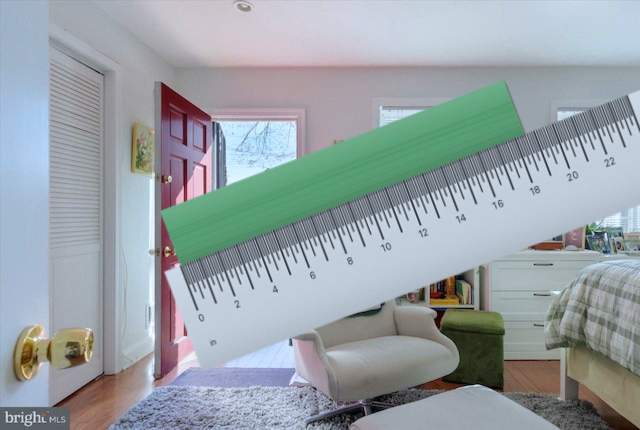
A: 18.5
